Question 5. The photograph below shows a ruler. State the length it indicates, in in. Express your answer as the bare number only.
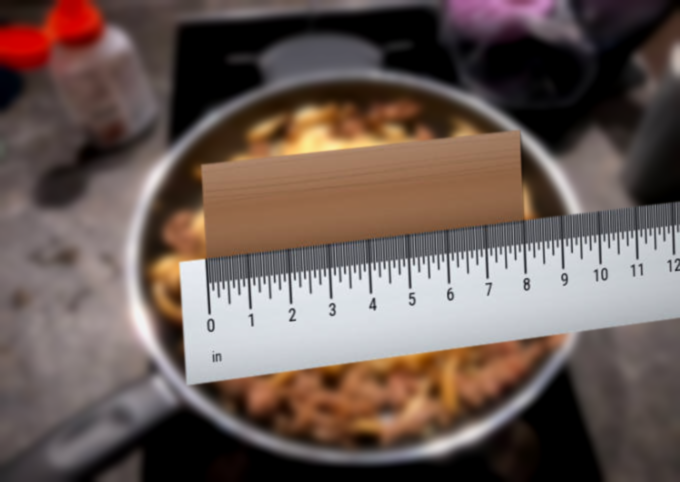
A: 8
